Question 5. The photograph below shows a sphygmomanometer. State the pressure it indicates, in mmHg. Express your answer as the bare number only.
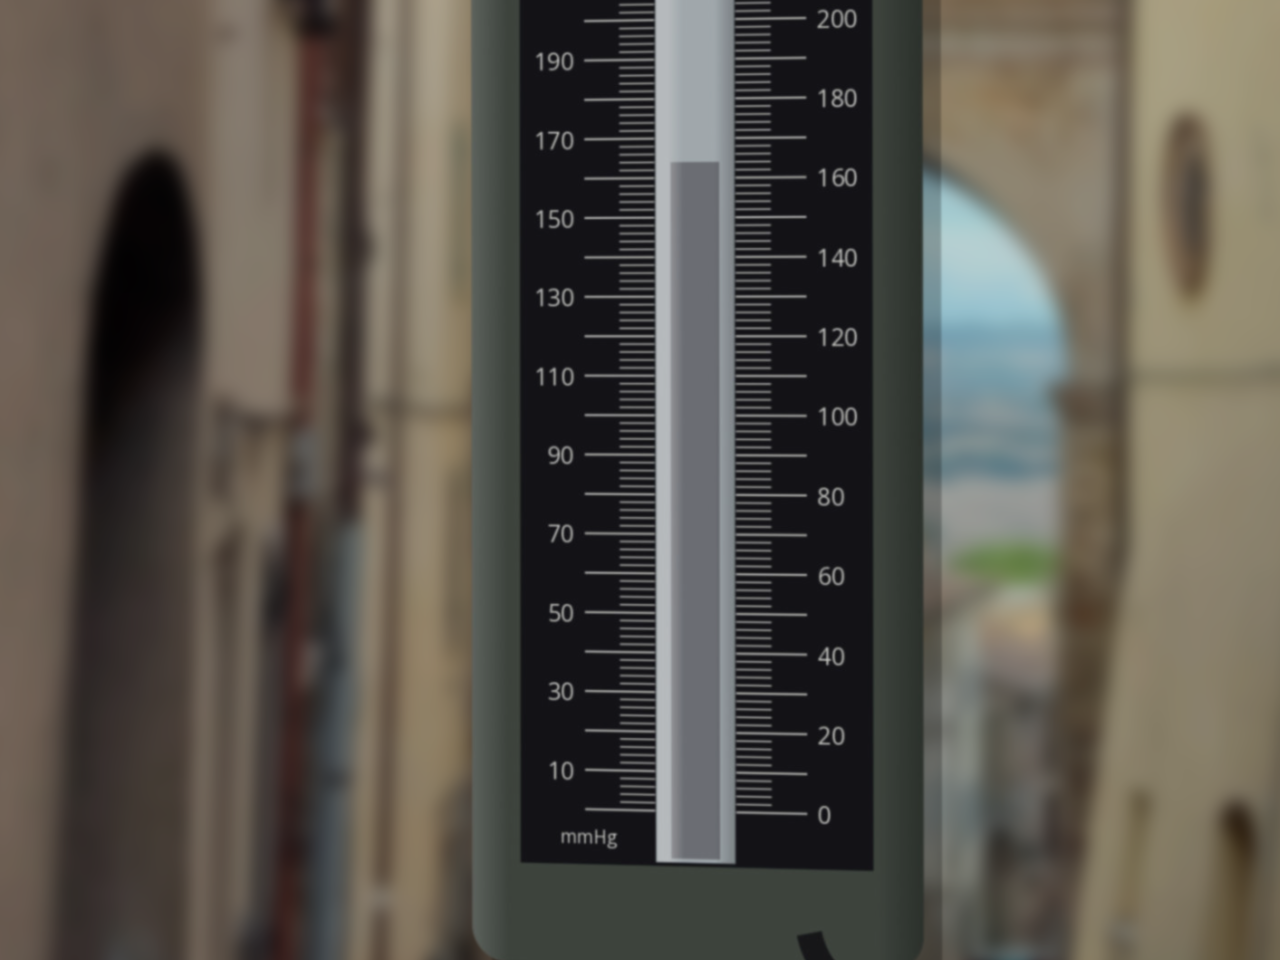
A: 164
